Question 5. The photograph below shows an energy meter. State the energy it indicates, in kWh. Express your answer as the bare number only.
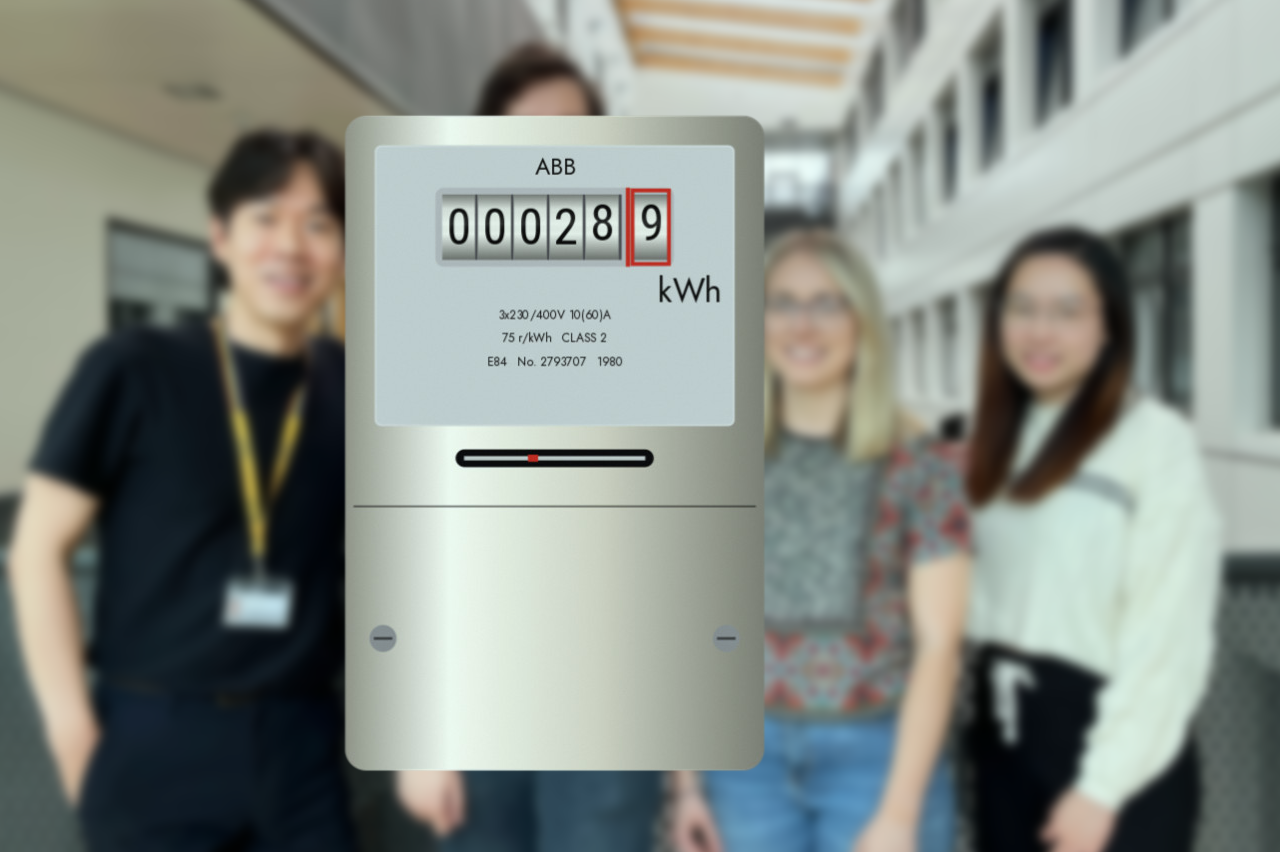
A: 28.9
